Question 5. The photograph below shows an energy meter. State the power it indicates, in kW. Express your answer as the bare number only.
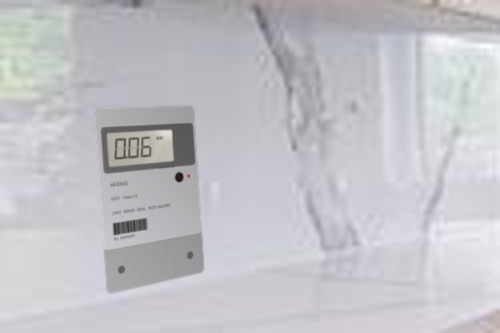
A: 0.06
